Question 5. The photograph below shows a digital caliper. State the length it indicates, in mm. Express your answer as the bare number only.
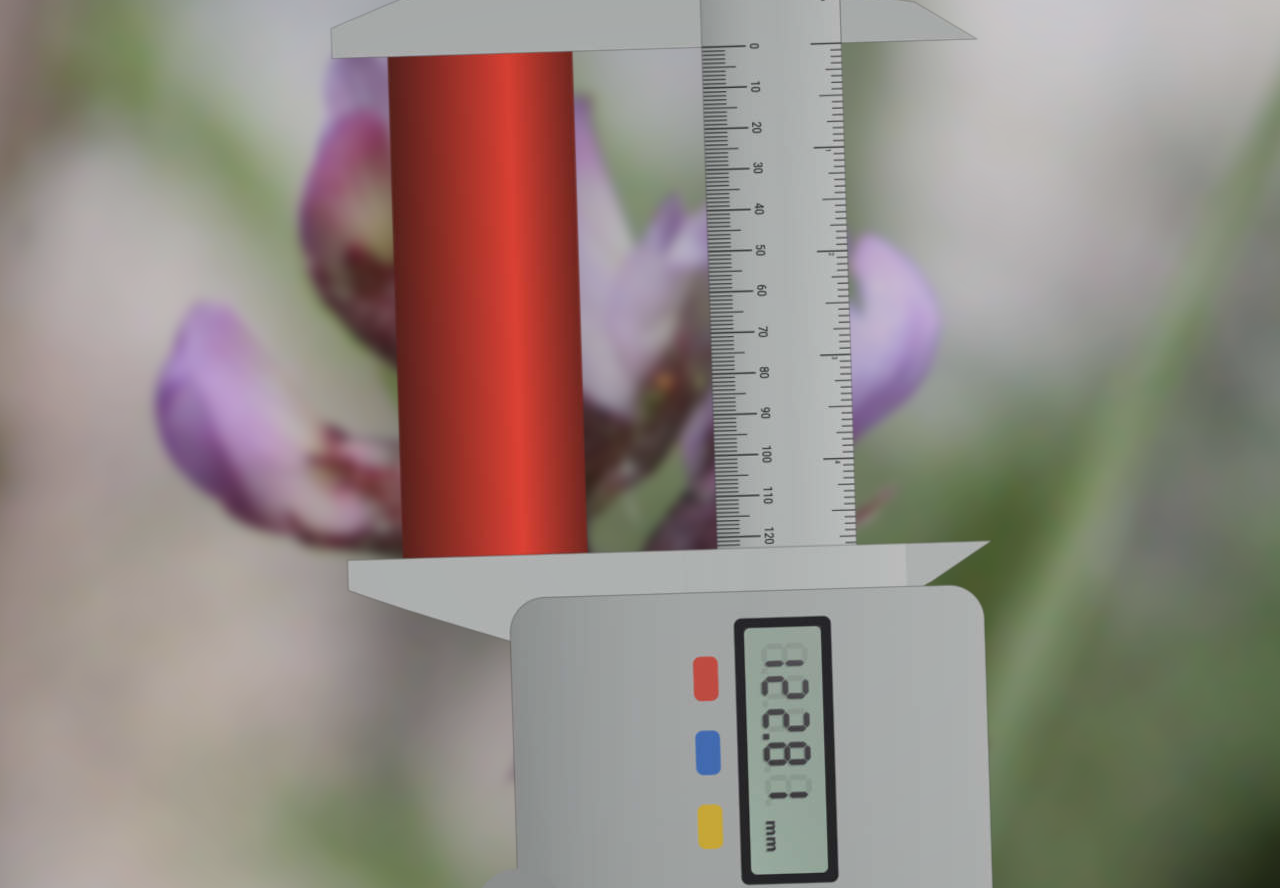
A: 122.81
